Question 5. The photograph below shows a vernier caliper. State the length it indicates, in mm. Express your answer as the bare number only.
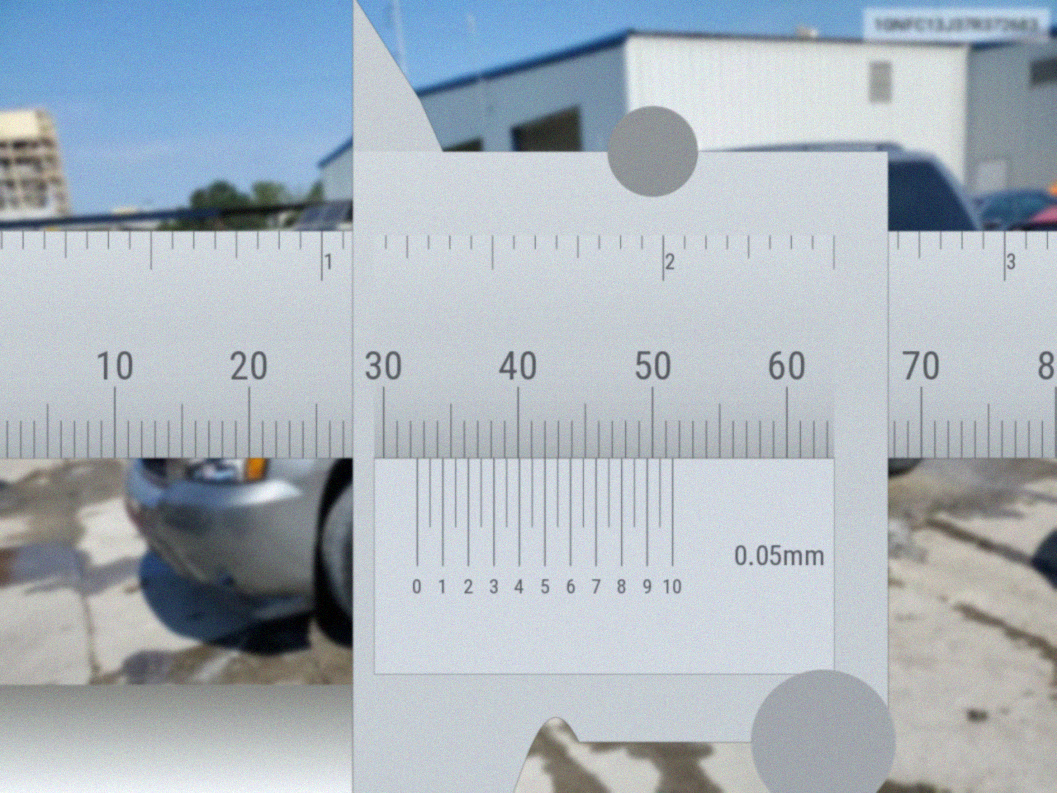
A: 32.5
